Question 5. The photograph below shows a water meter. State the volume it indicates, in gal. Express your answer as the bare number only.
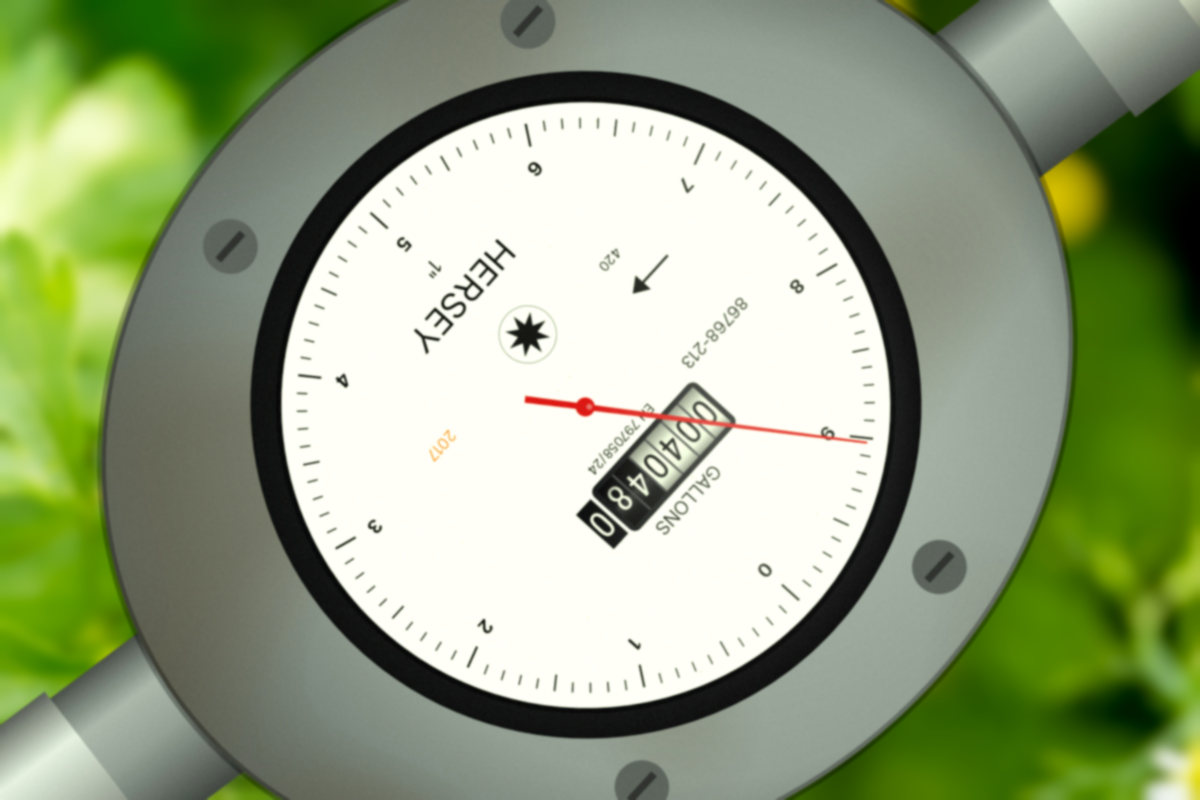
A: 40479.0
